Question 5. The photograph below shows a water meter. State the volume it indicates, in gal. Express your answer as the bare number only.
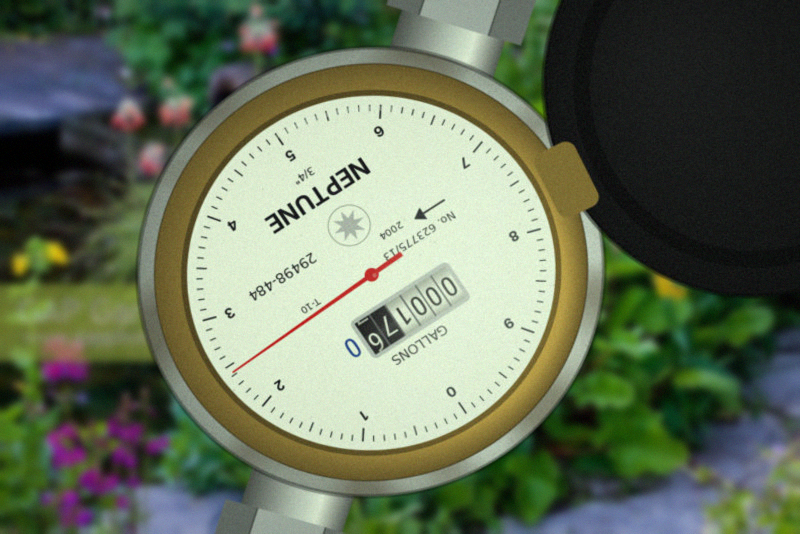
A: 1762.4
